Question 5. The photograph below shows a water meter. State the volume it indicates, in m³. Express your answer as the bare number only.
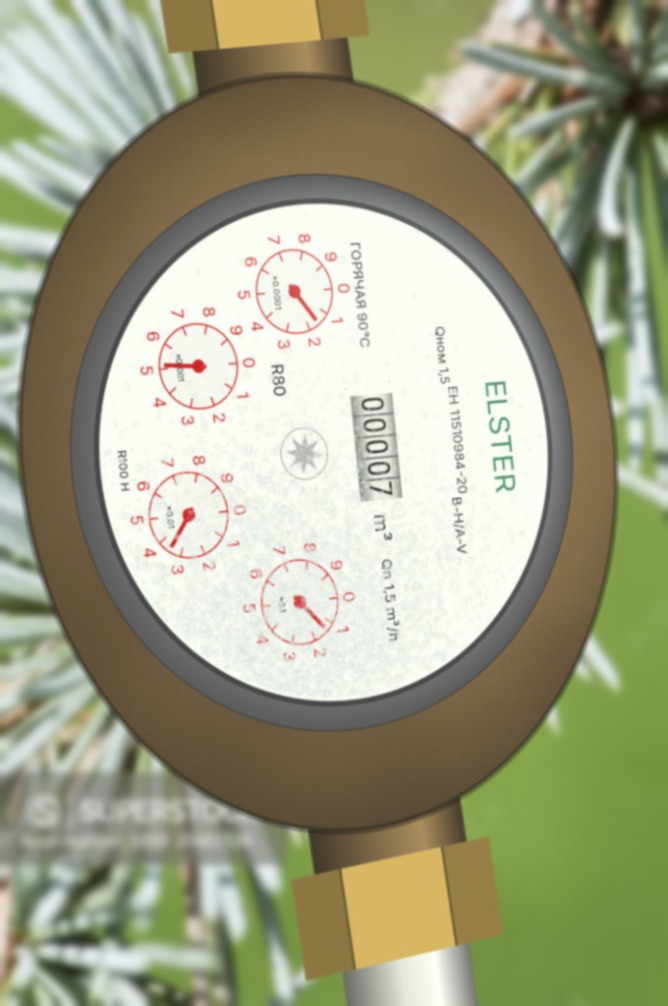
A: 7.1351
